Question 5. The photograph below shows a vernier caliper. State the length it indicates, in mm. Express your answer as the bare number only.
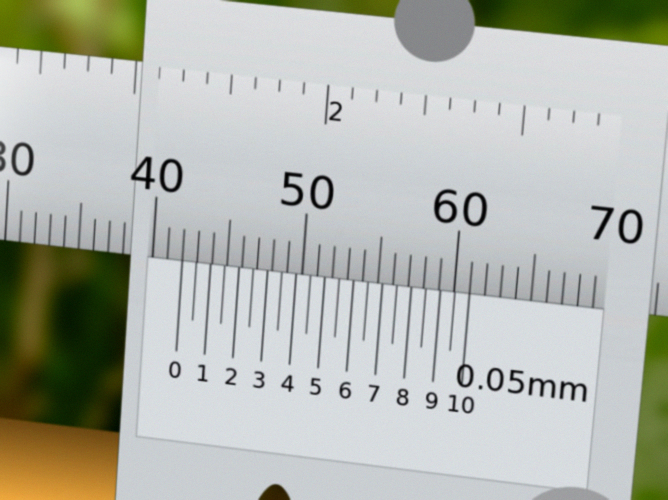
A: 42.0
